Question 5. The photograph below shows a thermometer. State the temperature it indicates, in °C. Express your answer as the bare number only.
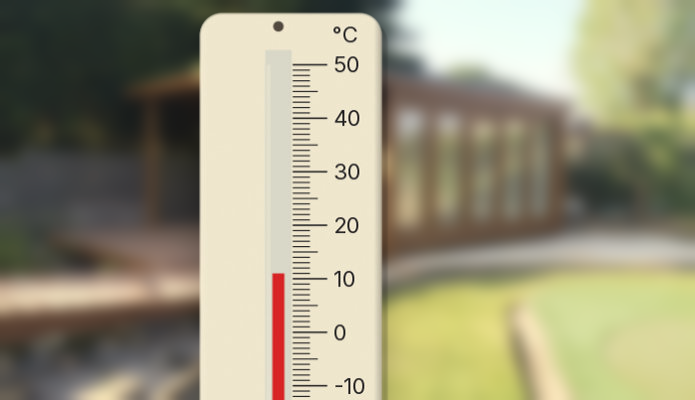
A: 11
